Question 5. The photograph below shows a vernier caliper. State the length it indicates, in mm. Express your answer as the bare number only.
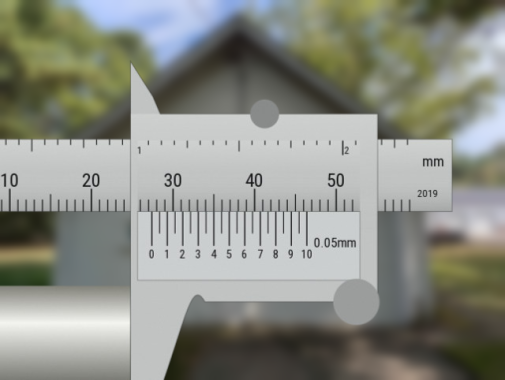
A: 27.4
